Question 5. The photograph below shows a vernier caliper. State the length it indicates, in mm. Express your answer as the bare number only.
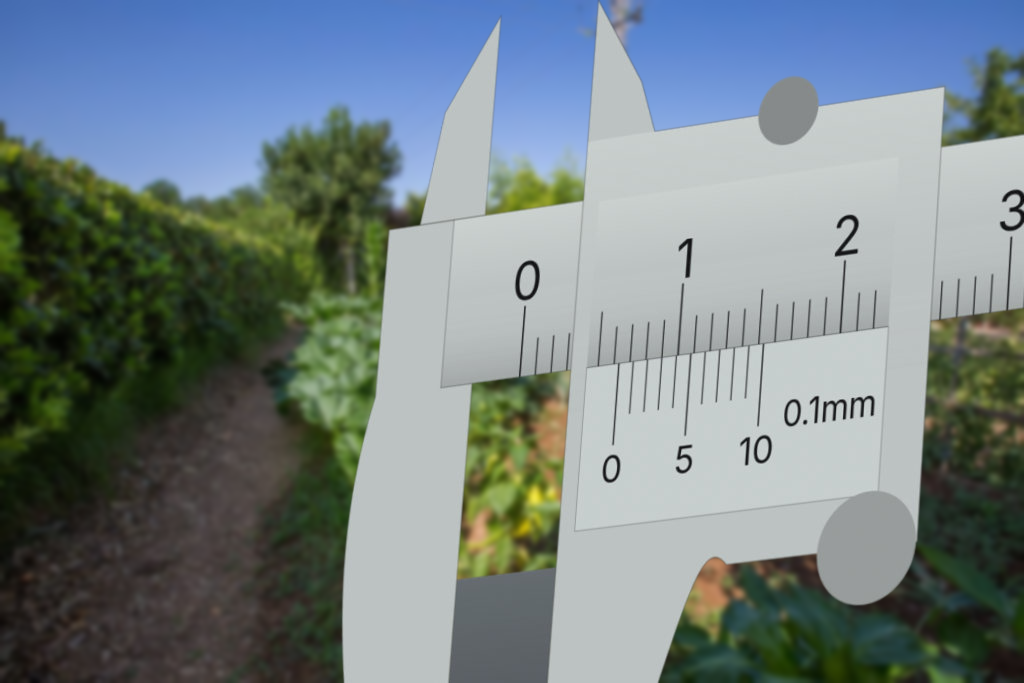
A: 6.3
